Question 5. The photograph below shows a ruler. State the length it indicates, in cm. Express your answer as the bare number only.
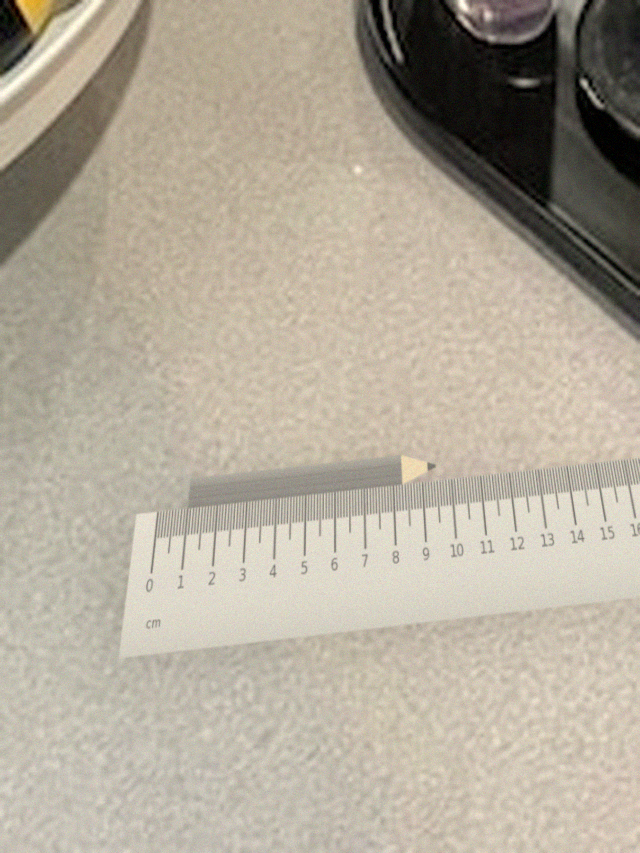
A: 8.5
